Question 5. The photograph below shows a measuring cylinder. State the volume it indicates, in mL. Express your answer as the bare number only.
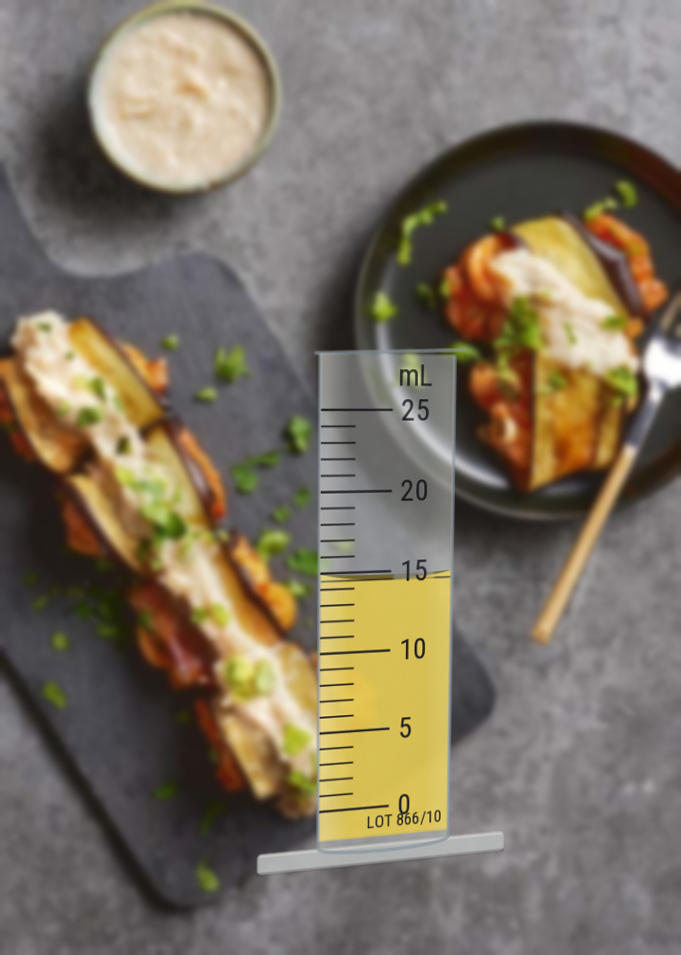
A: 14.5
